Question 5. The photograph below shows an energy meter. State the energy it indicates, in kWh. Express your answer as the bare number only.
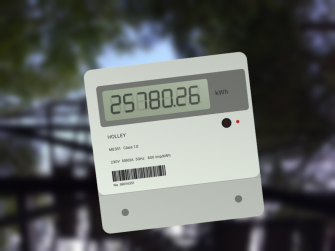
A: 25780.26
